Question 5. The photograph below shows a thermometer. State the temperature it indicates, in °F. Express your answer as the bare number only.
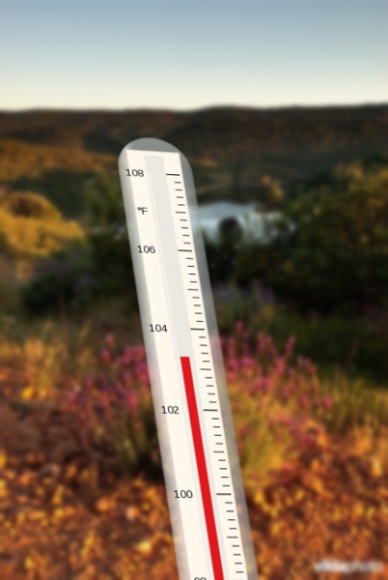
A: 103.3
